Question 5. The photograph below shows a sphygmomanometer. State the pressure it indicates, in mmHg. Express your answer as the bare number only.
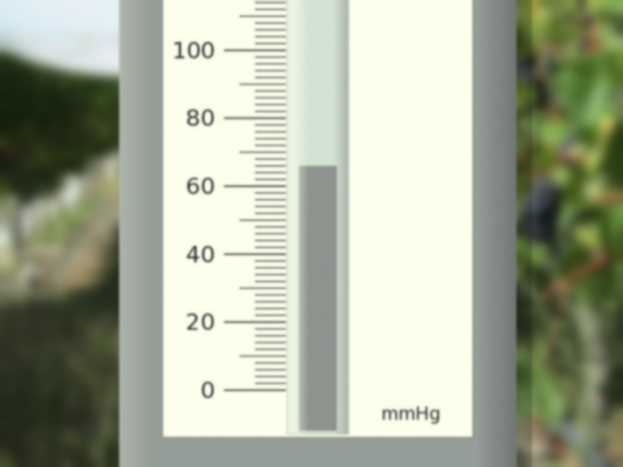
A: 66
